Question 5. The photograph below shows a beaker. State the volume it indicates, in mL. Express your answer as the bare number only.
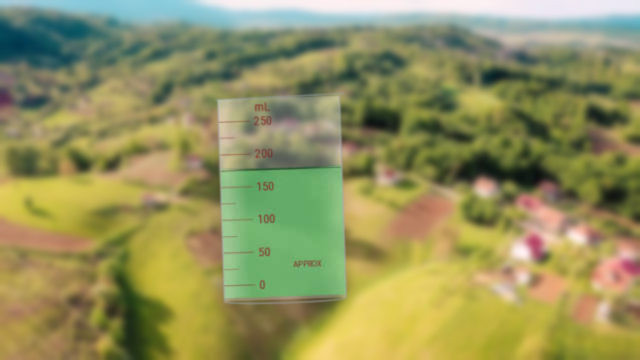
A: 175
